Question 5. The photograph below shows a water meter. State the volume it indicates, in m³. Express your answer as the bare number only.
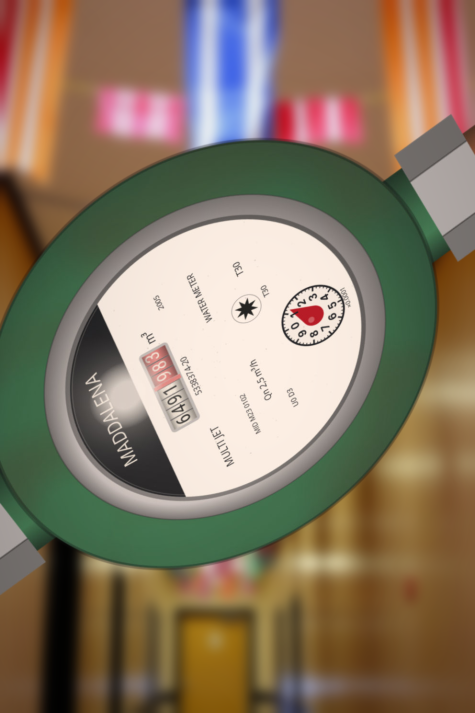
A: 6491.9831
